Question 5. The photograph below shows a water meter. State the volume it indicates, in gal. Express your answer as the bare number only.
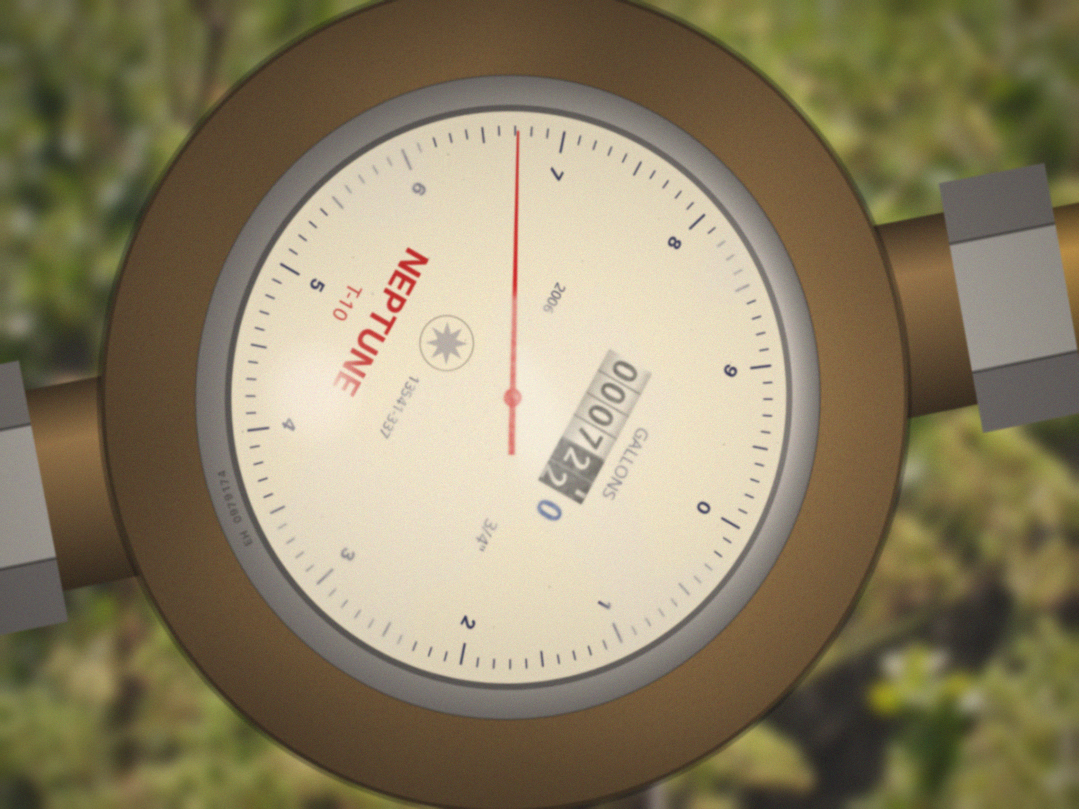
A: 7216.7
